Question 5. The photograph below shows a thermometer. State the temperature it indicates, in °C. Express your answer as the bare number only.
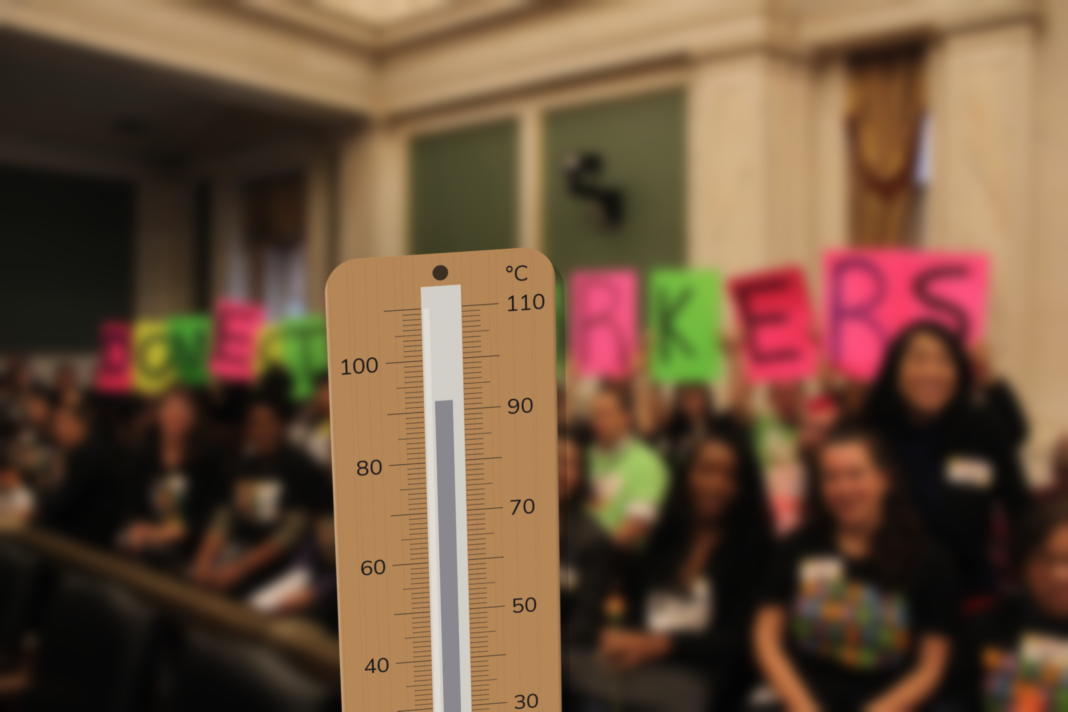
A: 92
